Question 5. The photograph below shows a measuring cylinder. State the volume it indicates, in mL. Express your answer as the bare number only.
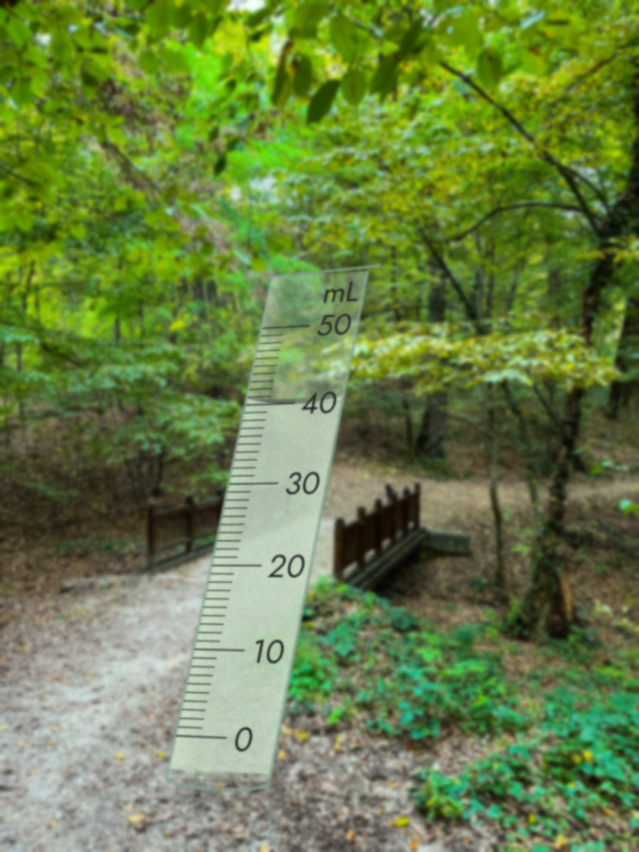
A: 40
